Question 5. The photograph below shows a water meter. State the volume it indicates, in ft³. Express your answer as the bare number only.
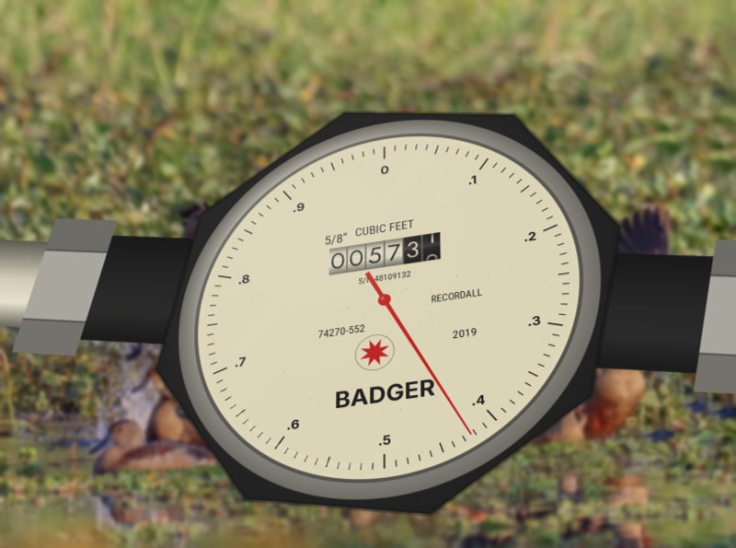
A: 5731.42
